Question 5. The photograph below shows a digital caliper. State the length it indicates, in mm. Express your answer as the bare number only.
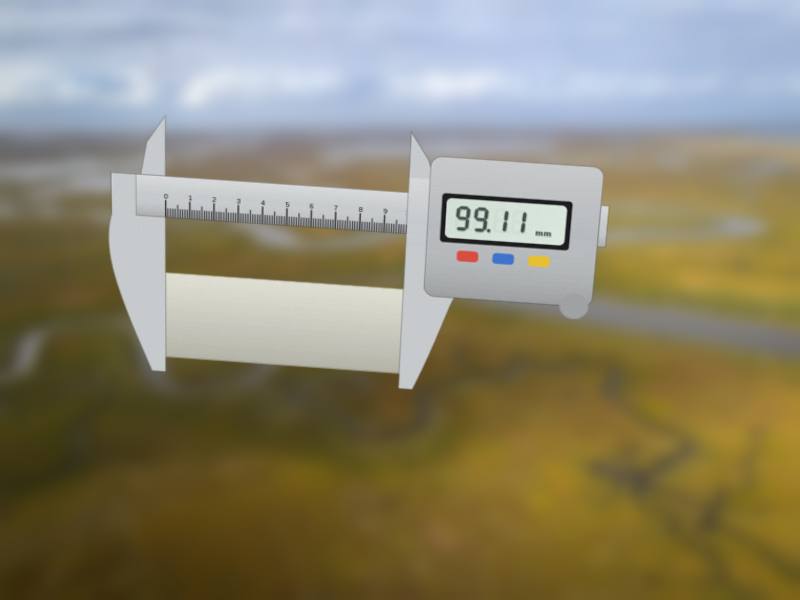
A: 99.11
